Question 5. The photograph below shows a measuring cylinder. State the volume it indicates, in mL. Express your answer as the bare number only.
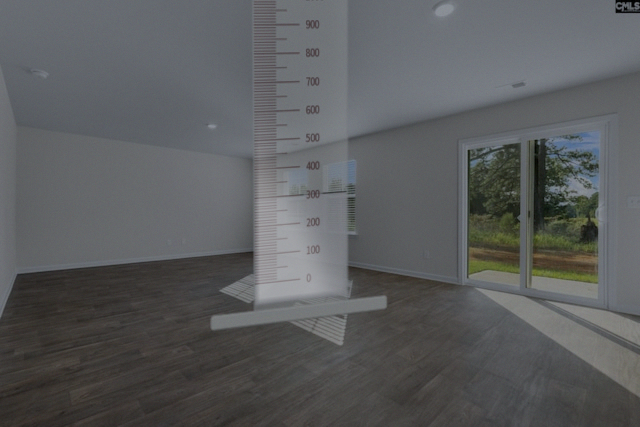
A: 300
